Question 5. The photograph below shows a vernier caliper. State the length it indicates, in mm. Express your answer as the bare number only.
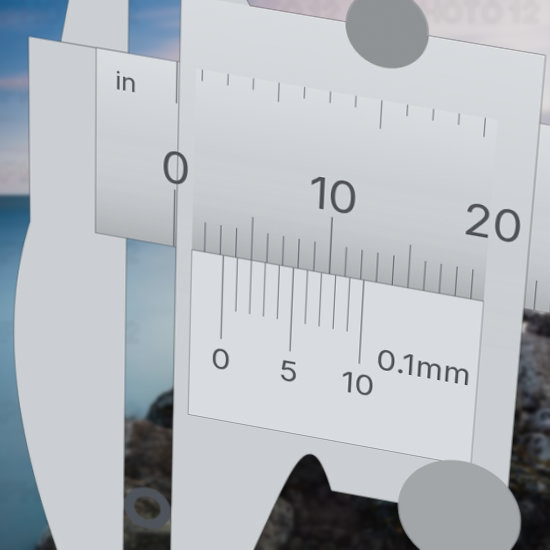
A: 3.2
